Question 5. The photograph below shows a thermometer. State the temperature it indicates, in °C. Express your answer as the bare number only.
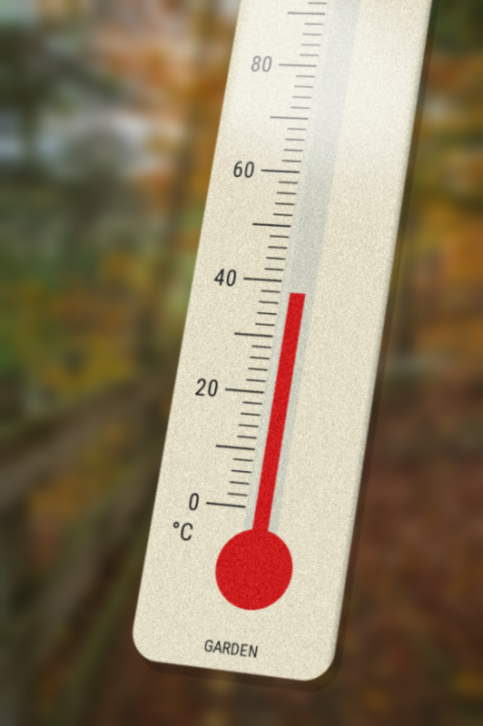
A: 38
